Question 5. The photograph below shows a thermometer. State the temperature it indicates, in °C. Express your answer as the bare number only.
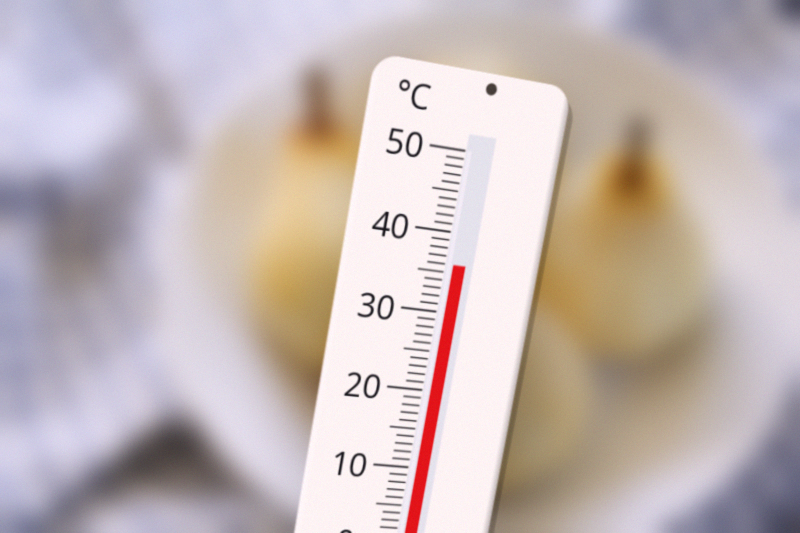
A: 36
